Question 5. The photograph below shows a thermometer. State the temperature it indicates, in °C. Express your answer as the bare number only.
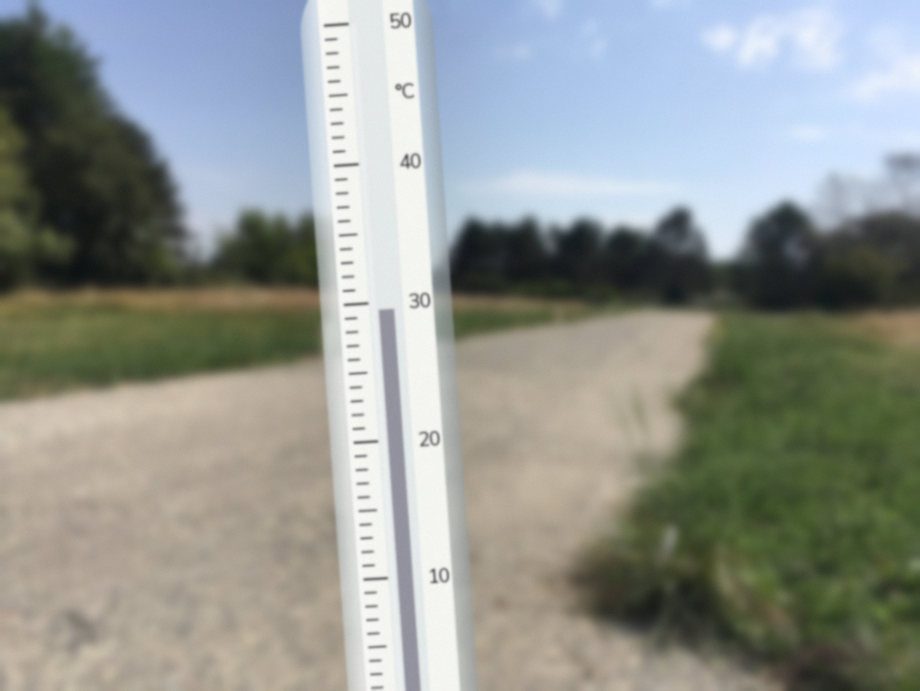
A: 29.5
